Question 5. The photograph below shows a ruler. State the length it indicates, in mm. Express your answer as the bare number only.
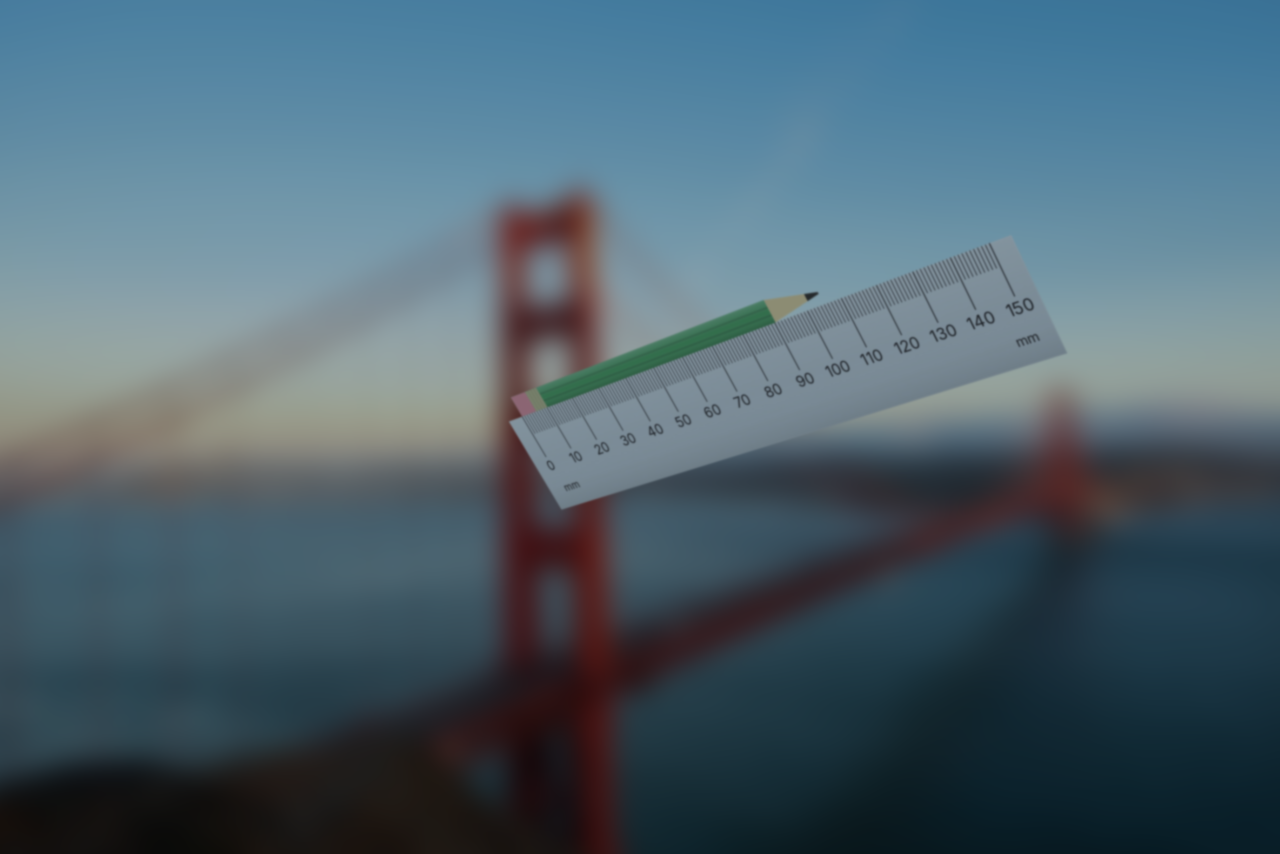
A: 105
